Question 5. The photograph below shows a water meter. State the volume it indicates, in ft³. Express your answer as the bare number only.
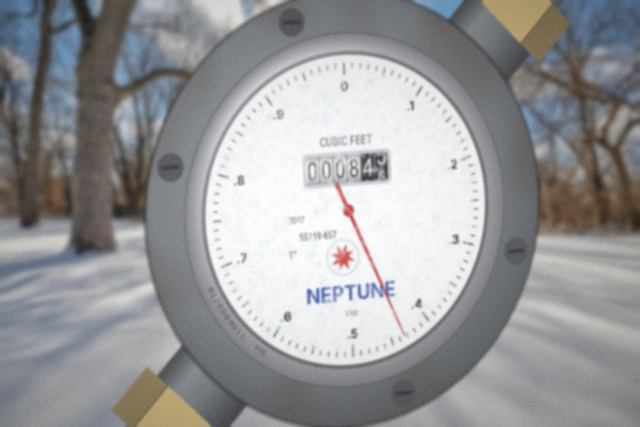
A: 845.43
